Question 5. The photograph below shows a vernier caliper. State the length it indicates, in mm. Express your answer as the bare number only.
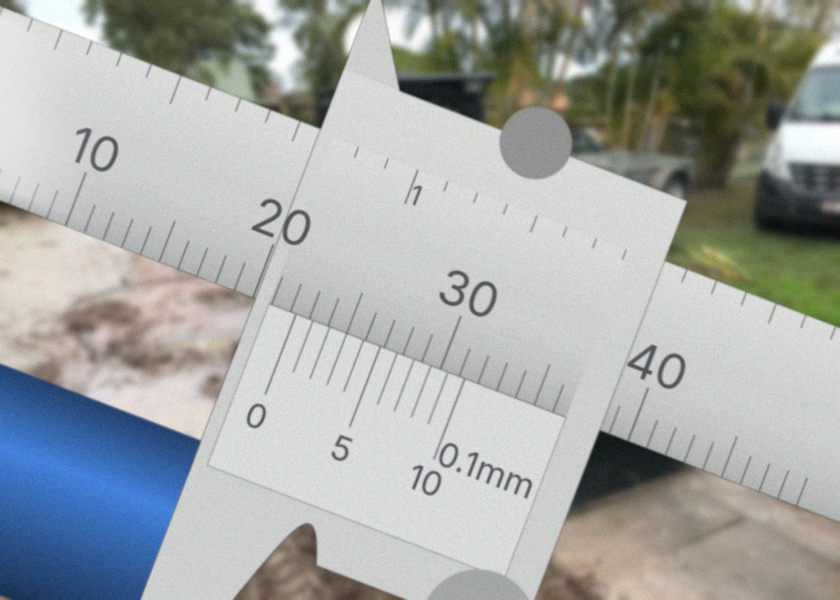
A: 22.3
